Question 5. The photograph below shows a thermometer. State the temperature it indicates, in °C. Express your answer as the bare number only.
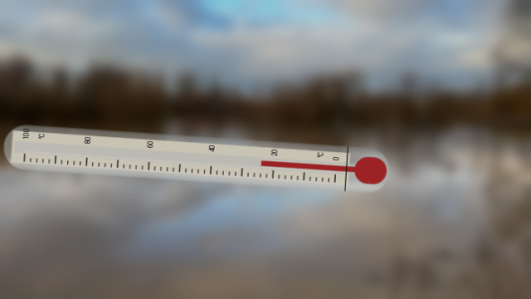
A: 24
